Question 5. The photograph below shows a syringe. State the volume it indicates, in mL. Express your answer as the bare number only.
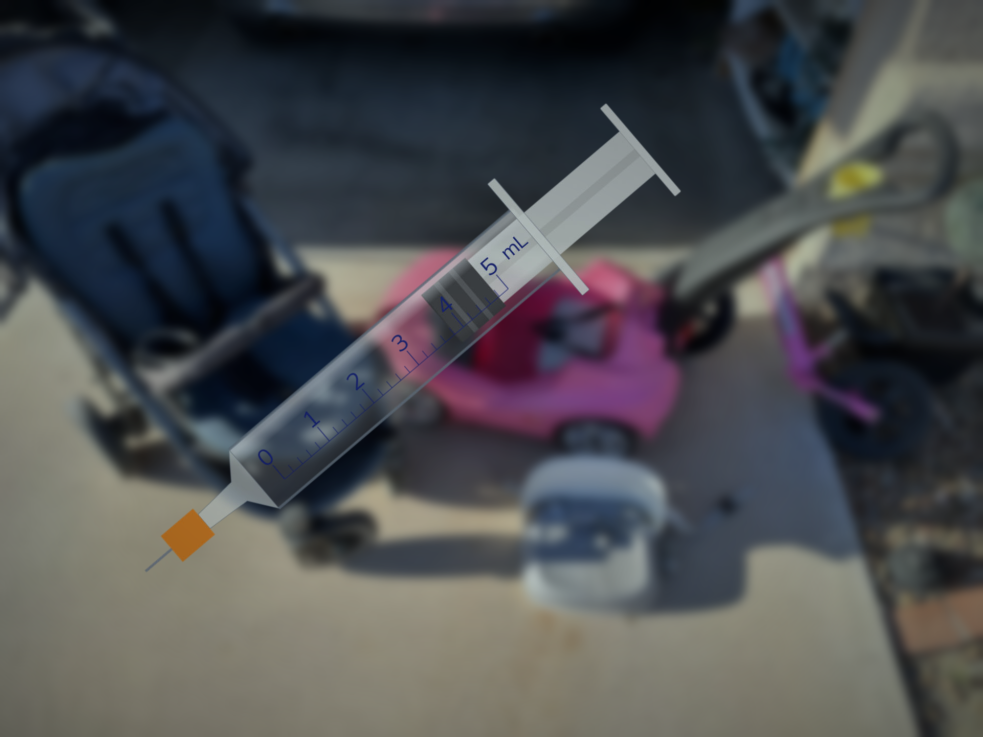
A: 3.8
